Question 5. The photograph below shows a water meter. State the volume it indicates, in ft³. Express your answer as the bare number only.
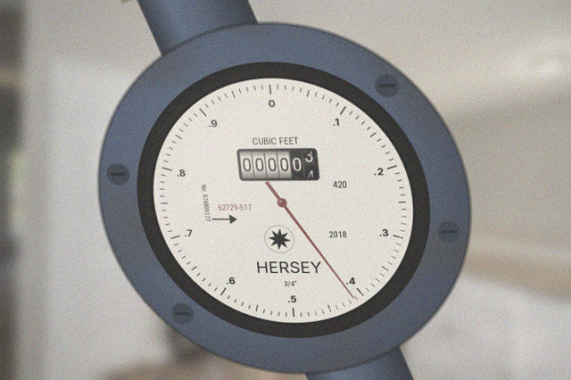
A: 3.41
